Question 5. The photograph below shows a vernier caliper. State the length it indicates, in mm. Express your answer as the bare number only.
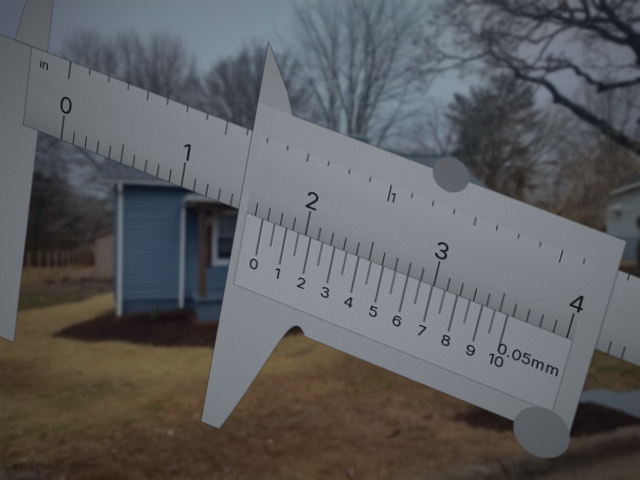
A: 16.6
